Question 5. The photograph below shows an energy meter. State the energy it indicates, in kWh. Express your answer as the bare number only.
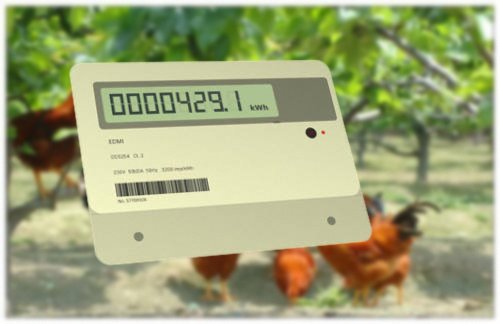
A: 429.1
